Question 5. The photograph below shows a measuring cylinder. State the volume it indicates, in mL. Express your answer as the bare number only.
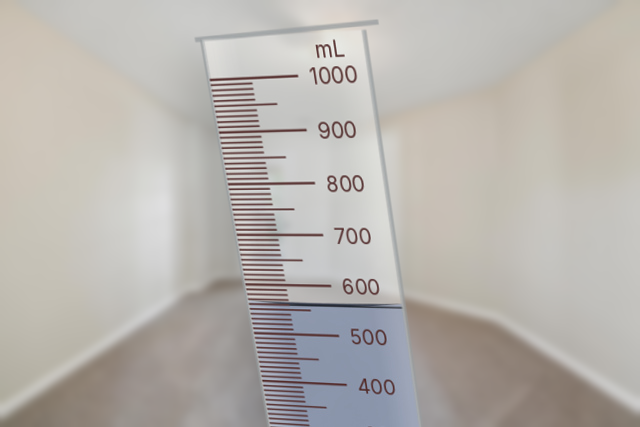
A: 560
